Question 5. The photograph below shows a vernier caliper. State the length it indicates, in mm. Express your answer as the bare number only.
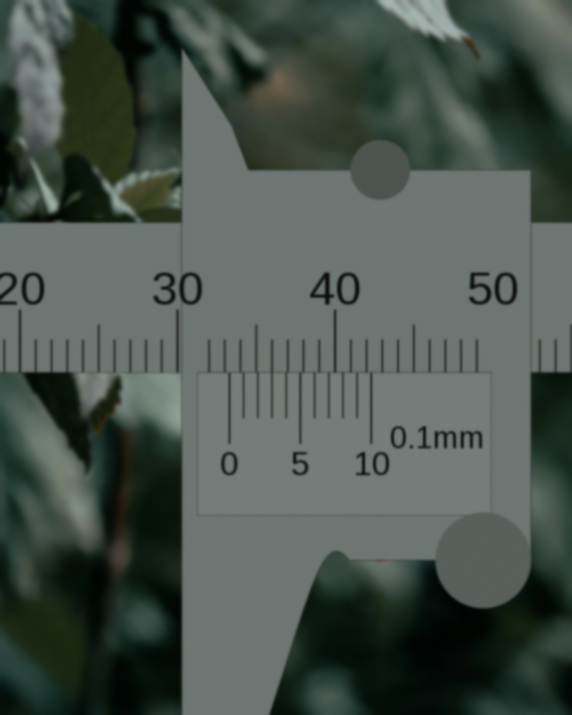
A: 33.3
